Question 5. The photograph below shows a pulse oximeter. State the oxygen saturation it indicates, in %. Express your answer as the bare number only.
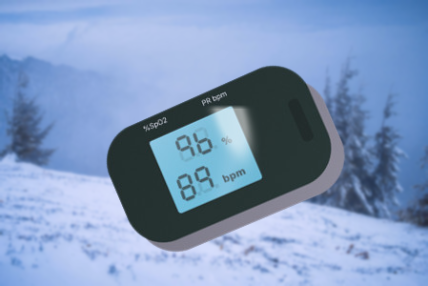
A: 96
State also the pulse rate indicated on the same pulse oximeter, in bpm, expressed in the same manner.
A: 89
